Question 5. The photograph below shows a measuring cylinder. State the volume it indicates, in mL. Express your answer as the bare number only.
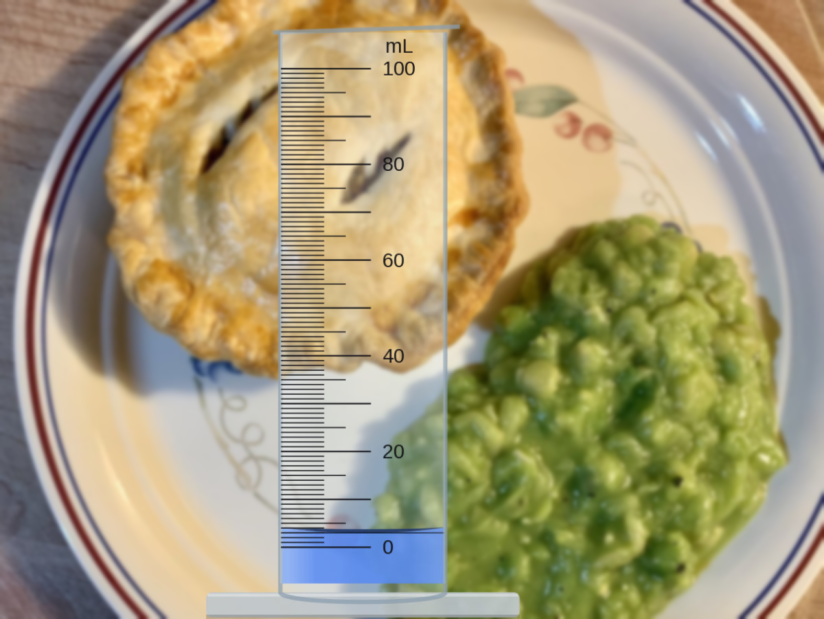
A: 3
